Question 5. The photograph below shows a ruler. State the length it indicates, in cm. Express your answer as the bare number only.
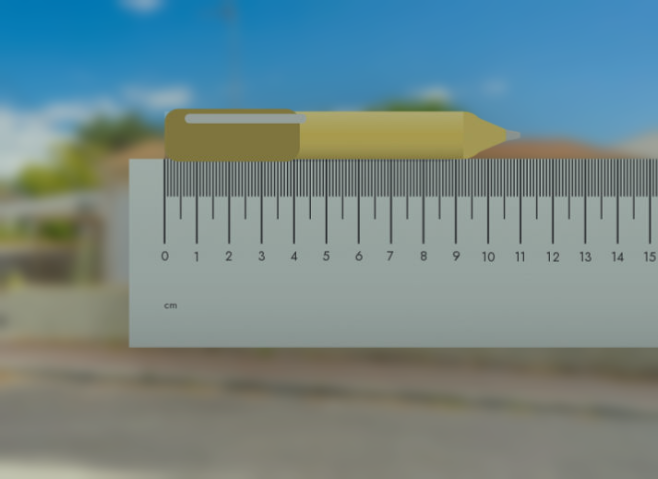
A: 11
